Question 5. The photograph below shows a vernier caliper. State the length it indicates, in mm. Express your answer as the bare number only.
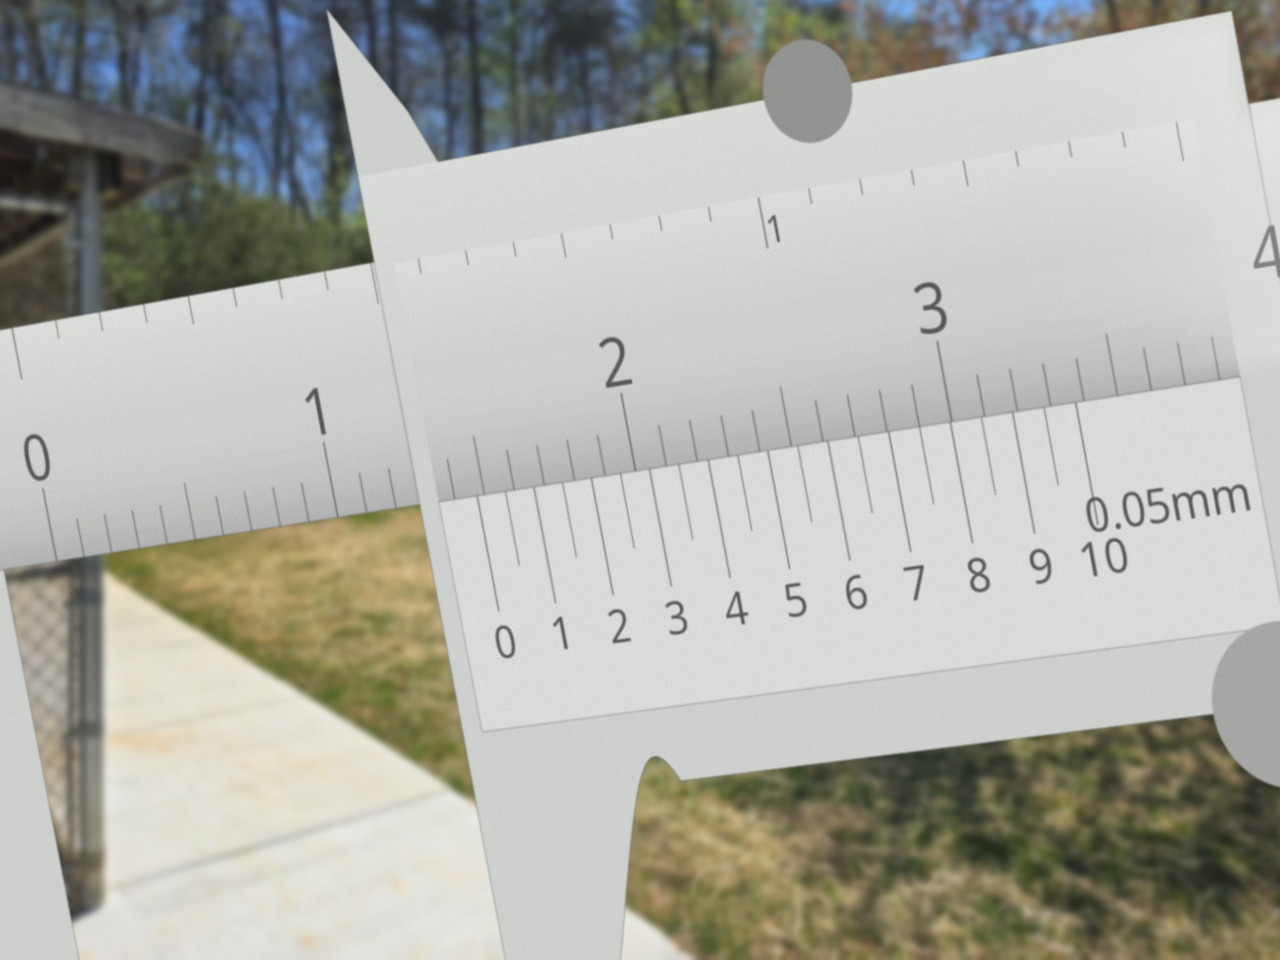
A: 14.75
